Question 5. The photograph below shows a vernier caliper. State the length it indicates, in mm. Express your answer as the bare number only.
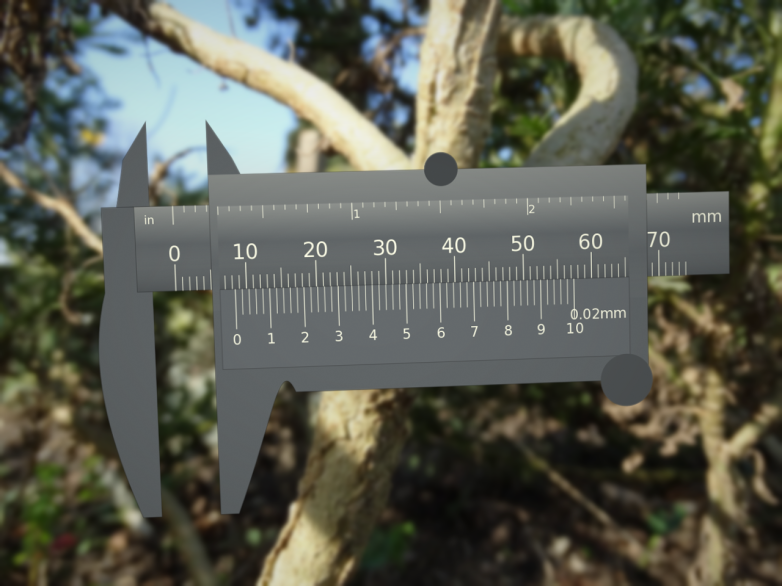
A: 8.4
